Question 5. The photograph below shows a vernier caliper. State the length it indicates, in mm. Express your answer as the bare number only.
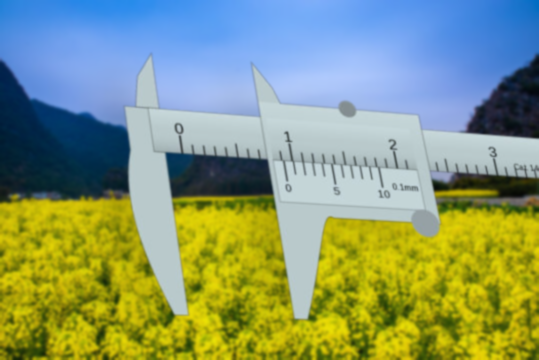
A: 9.2
